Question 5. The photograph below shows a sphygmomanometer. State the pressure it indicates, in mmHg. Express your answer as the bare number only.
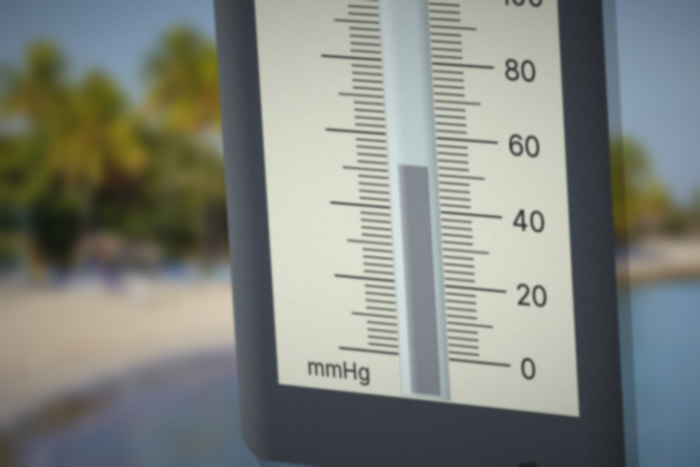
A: 52
